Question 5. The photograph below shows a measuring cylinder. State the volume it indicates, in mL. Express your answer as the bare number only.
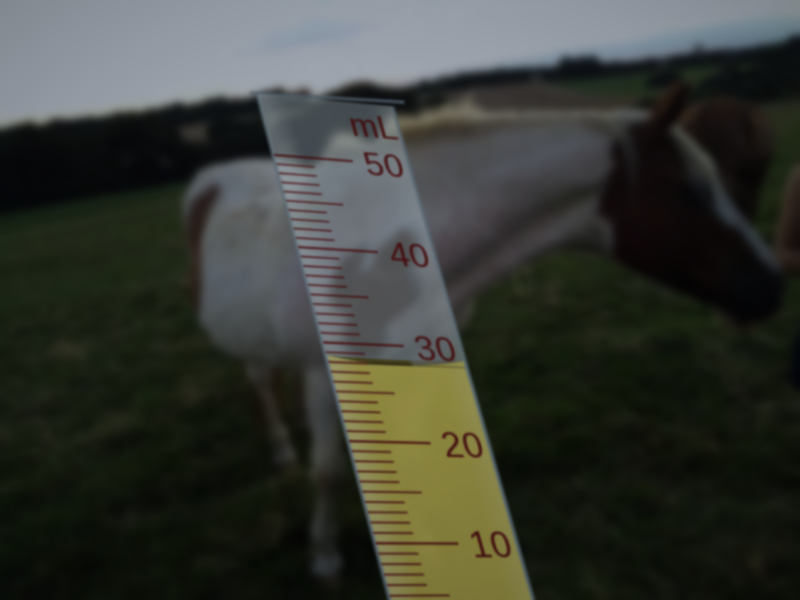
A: 28
